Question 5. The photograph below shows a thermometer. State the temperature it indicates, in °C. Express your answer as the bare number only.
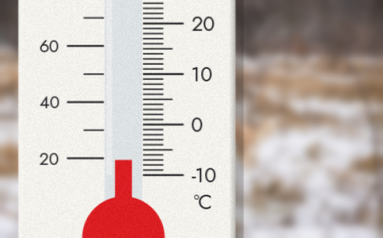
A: -7
